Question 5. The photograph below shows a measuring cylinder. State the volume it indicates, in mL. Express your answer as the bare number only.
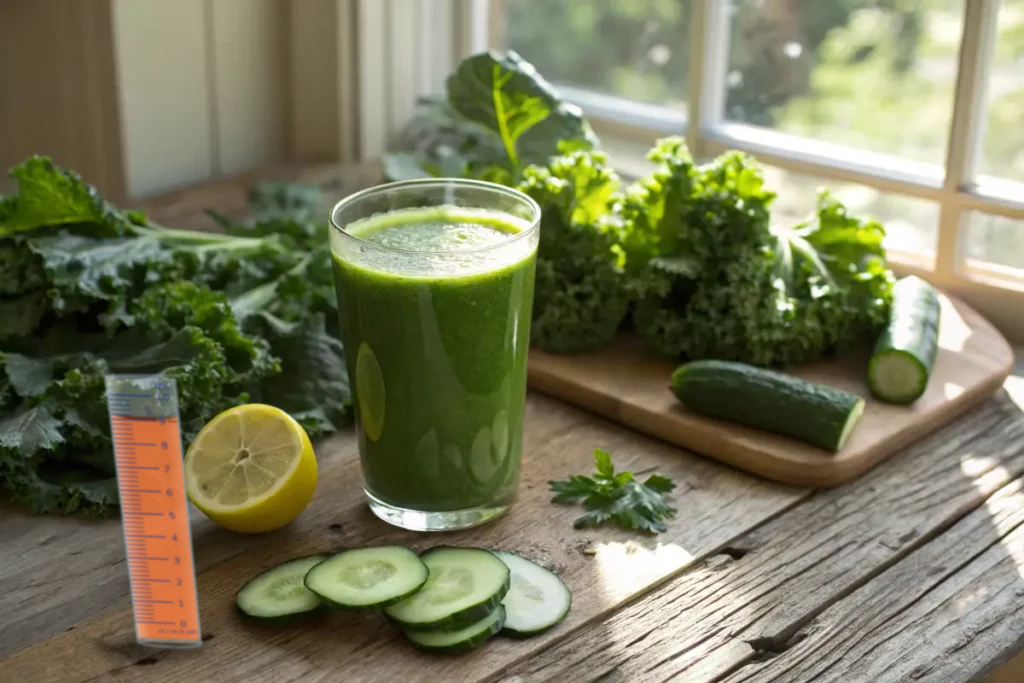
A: 9
